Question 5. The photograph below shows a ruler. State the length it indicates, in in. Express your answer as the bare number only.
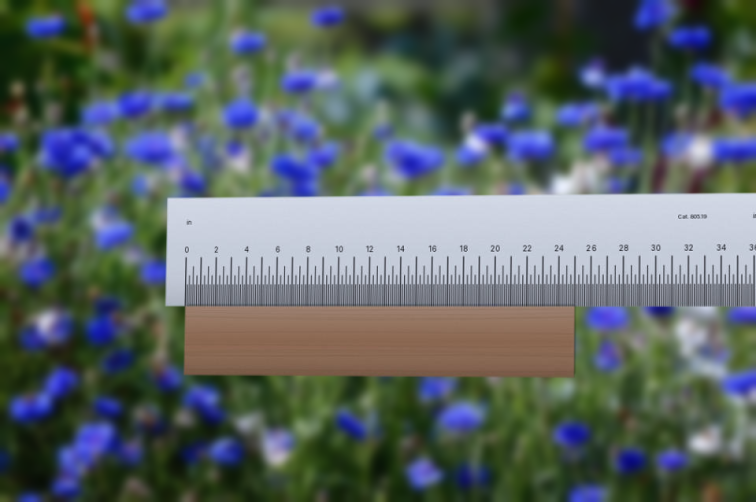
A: 25
